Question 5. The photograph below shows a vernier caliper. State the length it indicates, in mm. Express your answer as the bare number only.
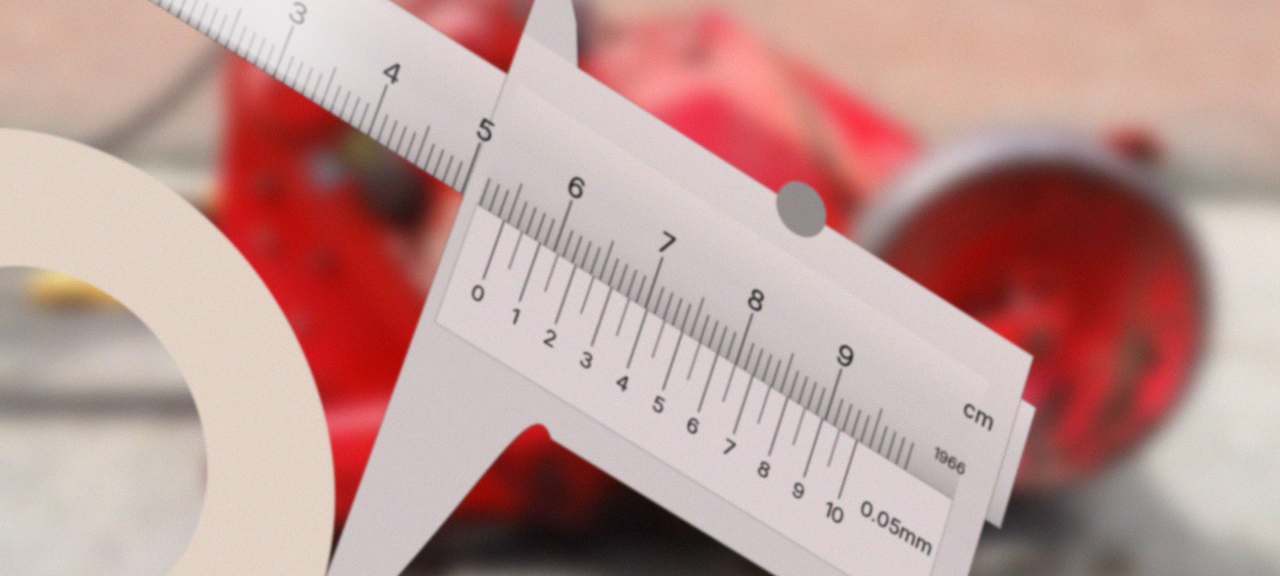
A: 54.6
